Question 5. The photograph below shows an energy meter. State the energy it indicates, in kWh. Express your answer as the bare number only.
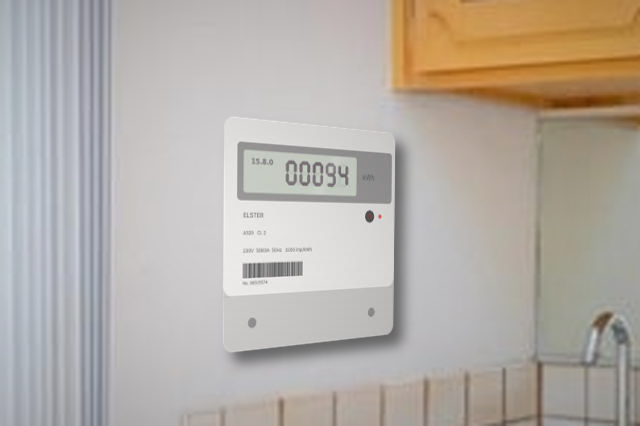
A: 94
